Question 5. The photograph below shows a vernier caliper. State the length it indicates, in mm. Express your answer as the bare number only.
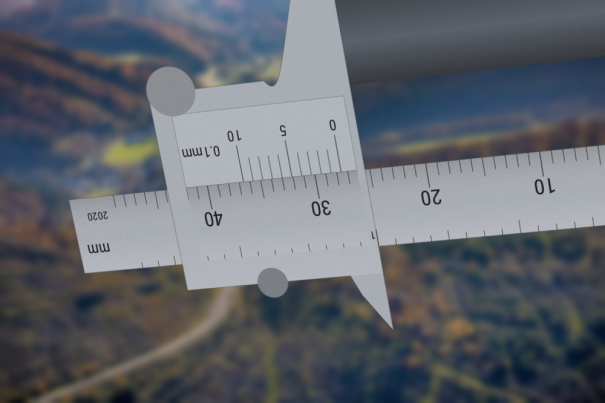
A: 27.6
